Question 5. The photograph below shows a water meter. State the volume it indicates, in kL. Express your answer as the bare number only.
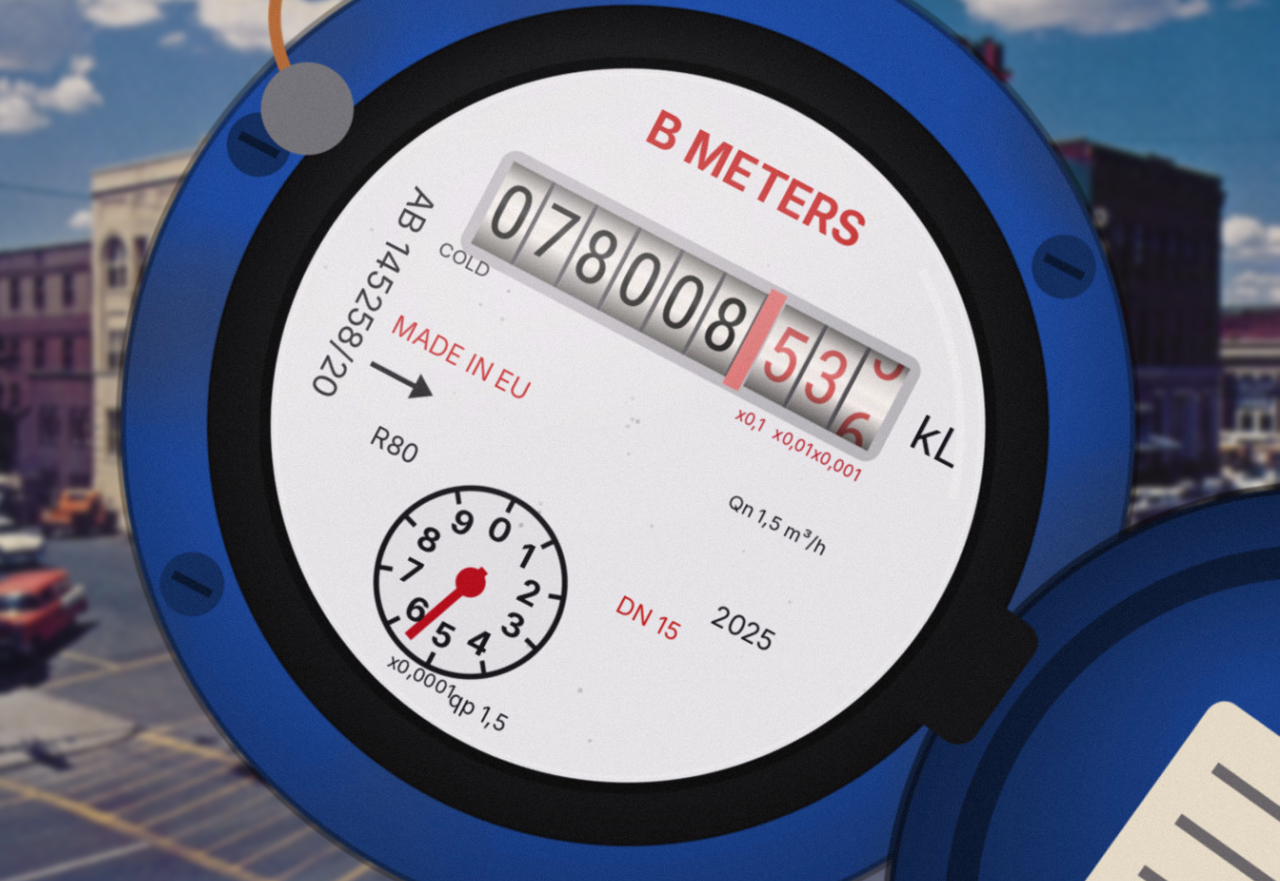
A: 78008.5355
